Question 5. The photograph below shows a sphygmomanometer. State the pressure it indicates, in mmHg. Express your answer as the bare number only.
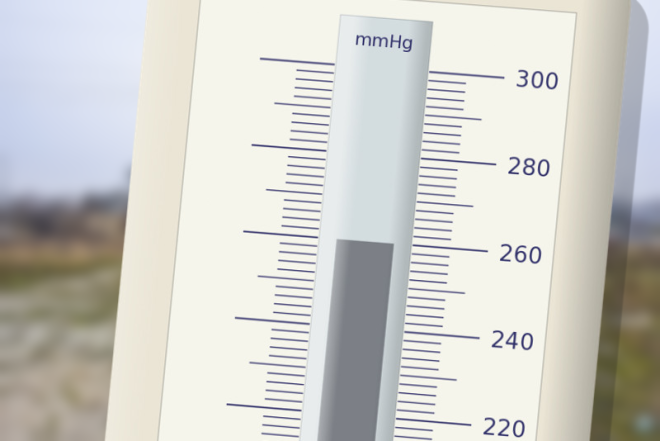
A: 260
